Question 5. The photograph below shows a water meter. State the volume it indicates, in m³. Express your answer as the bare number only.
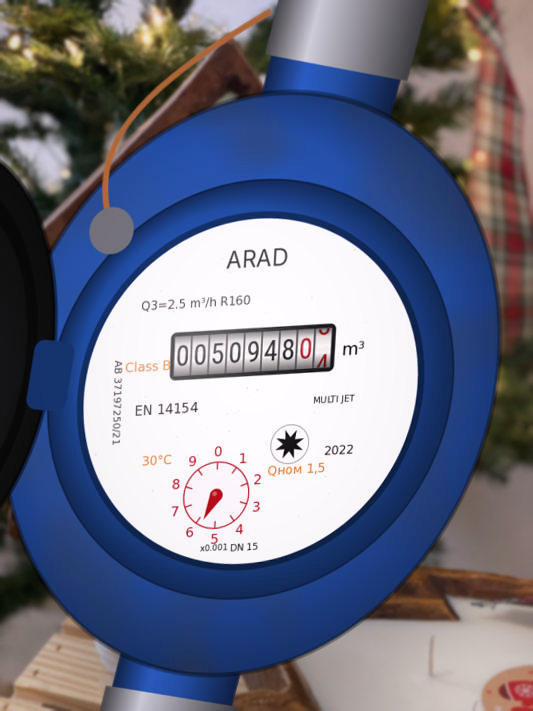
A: 50948.035
